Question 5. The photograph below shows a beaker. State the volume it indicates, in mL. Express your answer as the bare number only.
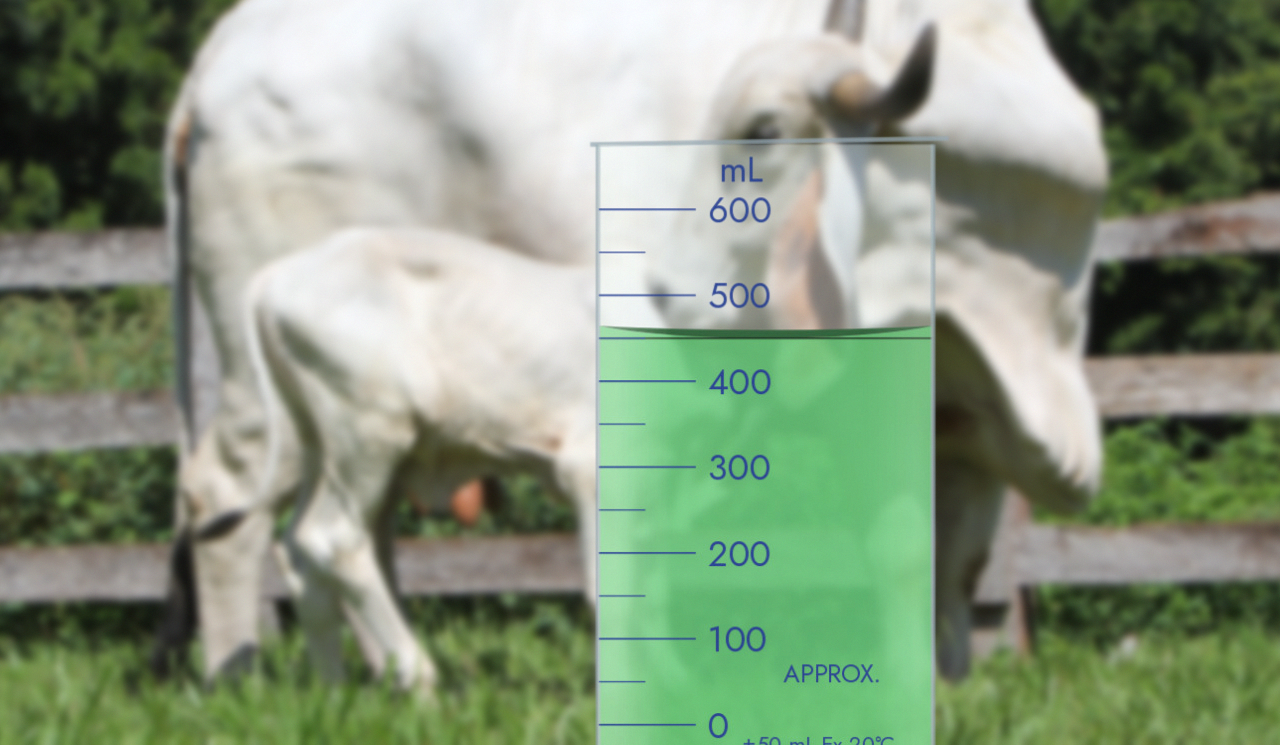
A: 450
